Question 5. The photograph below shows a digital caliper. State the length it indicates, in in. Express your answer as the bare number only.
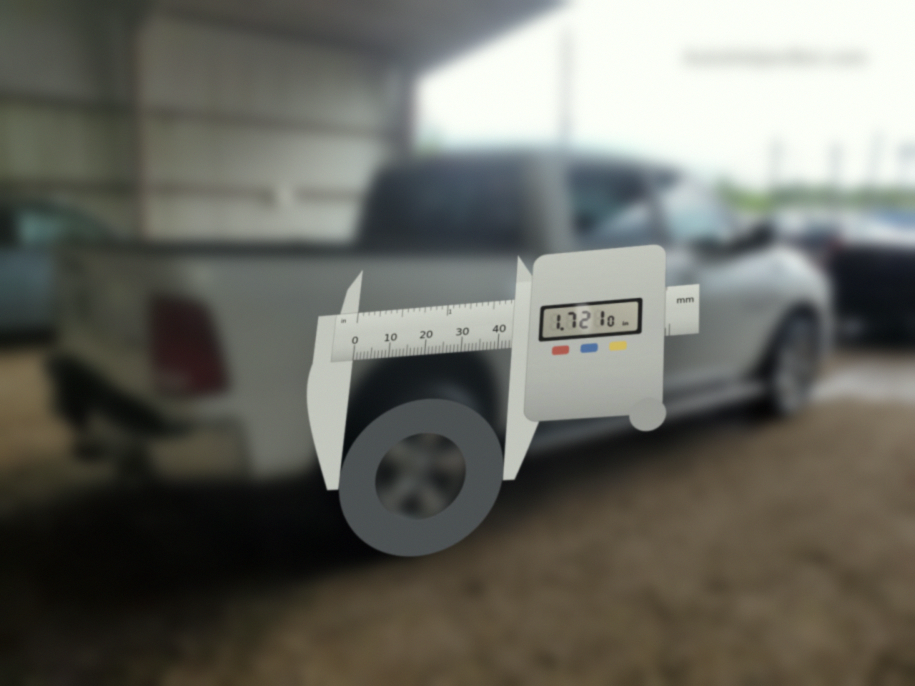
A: 1.7210
